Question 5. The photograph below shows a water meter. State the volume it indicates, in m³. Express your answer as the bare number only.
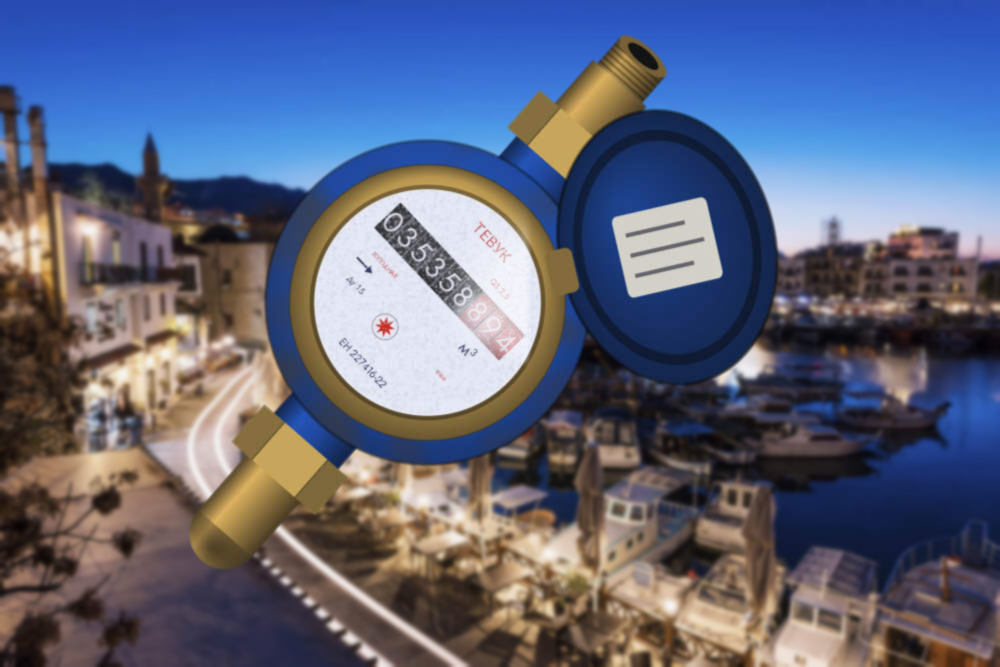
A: 35358.894
